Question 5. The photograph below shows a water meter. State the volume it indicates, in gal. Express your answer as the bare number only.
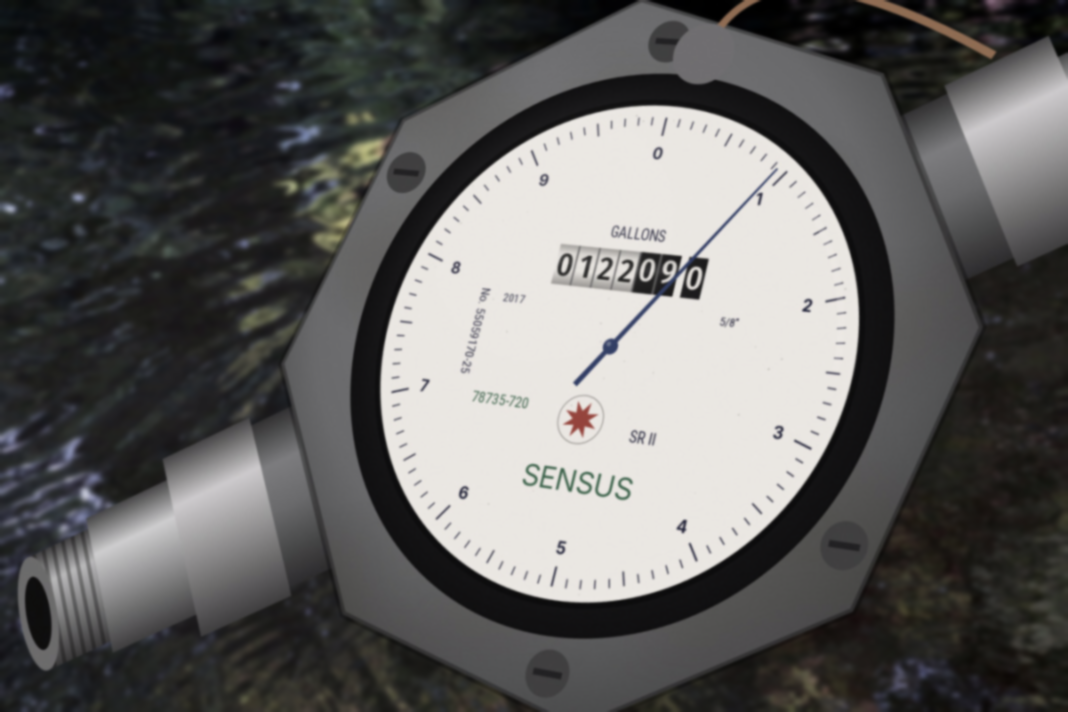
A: 122090.9
